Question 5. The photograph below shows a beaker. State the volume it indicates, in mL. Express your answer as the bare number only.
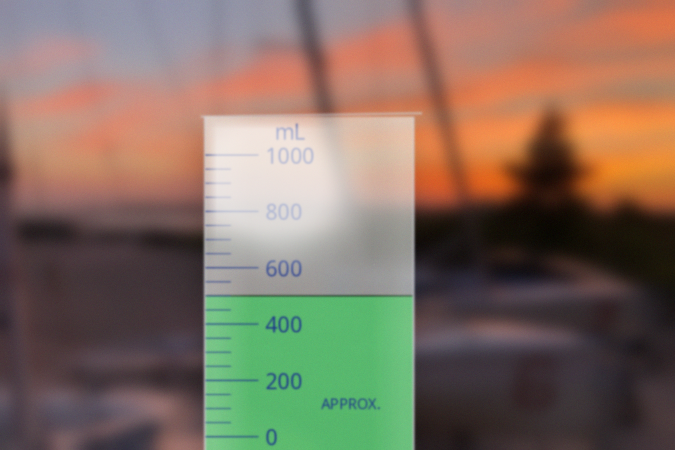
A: 500
